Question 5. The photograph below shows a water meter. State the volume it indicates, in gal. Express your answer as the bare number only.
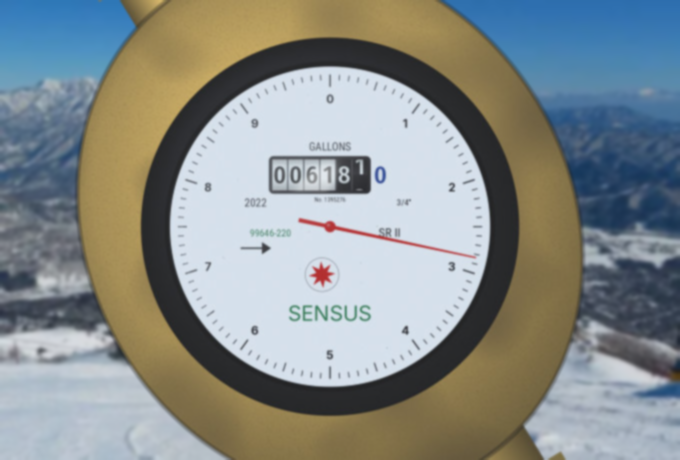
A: 61812.8
